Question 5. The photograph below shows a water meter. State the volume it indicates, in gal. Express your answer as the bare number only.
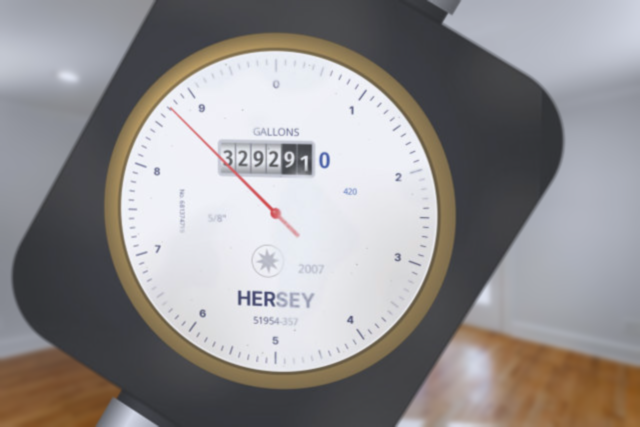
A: 3292908.7
